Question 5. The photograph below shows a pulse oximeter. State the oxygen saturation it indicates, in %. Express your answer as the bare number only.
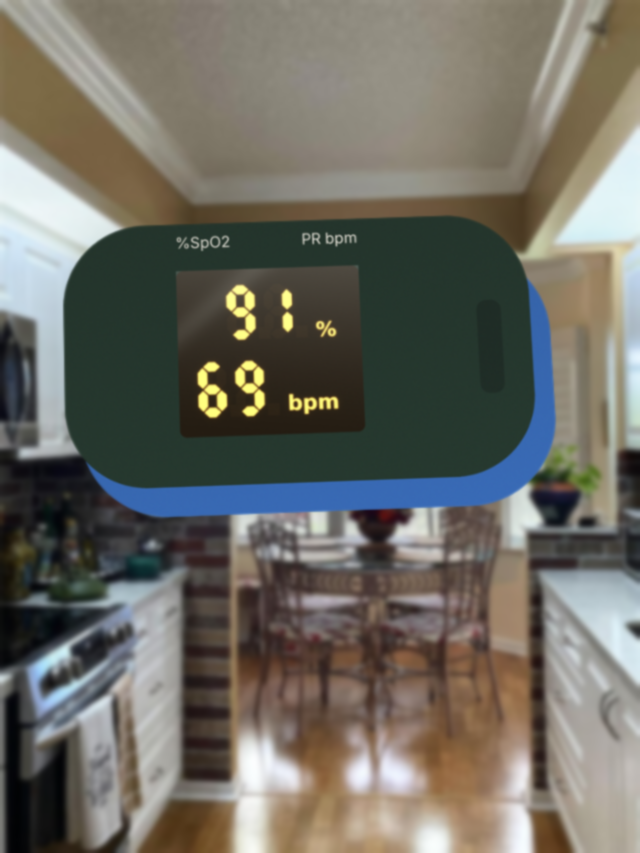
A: 91
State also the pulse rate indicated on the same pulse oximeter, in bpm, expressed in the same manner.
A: 69
